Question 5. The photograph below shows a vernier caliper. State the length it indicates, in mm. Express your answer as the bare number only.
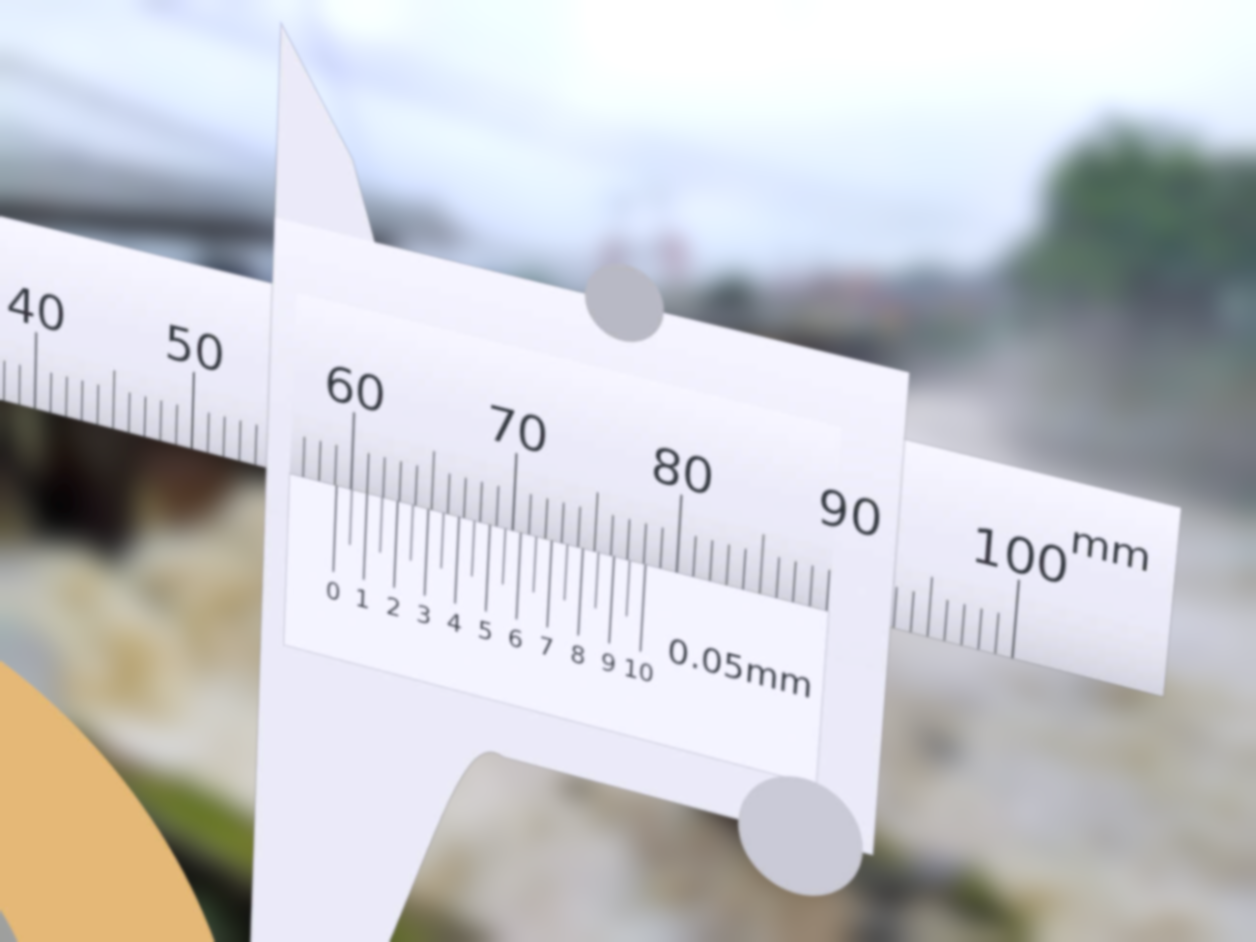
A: 59.1
